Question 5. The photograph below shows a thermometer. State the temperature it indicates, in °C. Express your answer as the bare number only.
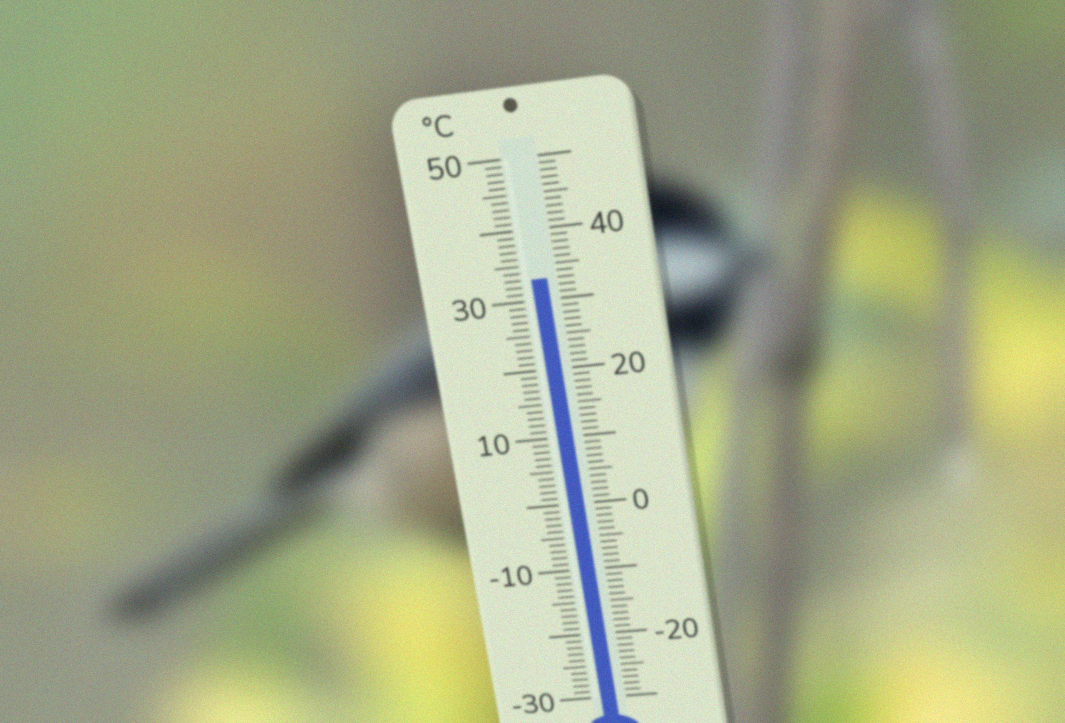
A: 33
